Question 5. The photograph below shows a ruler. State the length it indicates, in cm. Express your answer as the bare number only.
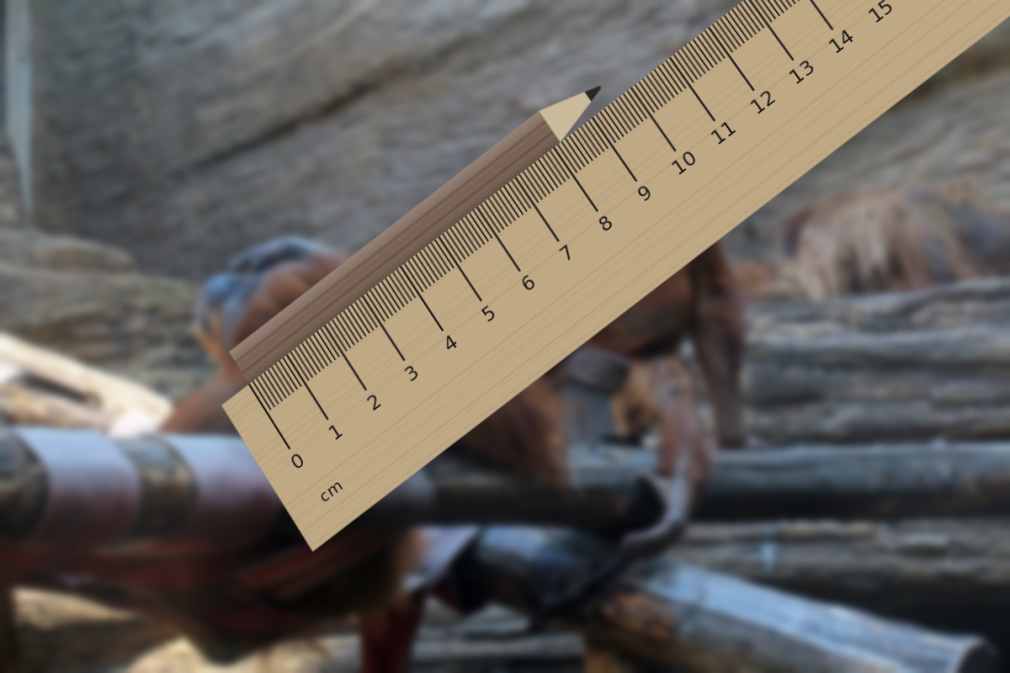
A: 9.5
